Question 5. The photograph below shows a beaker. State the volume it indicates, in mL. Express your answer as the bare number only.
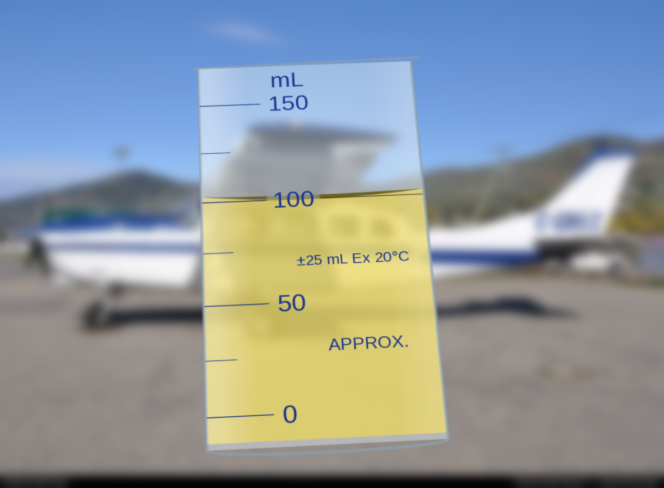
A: 100
